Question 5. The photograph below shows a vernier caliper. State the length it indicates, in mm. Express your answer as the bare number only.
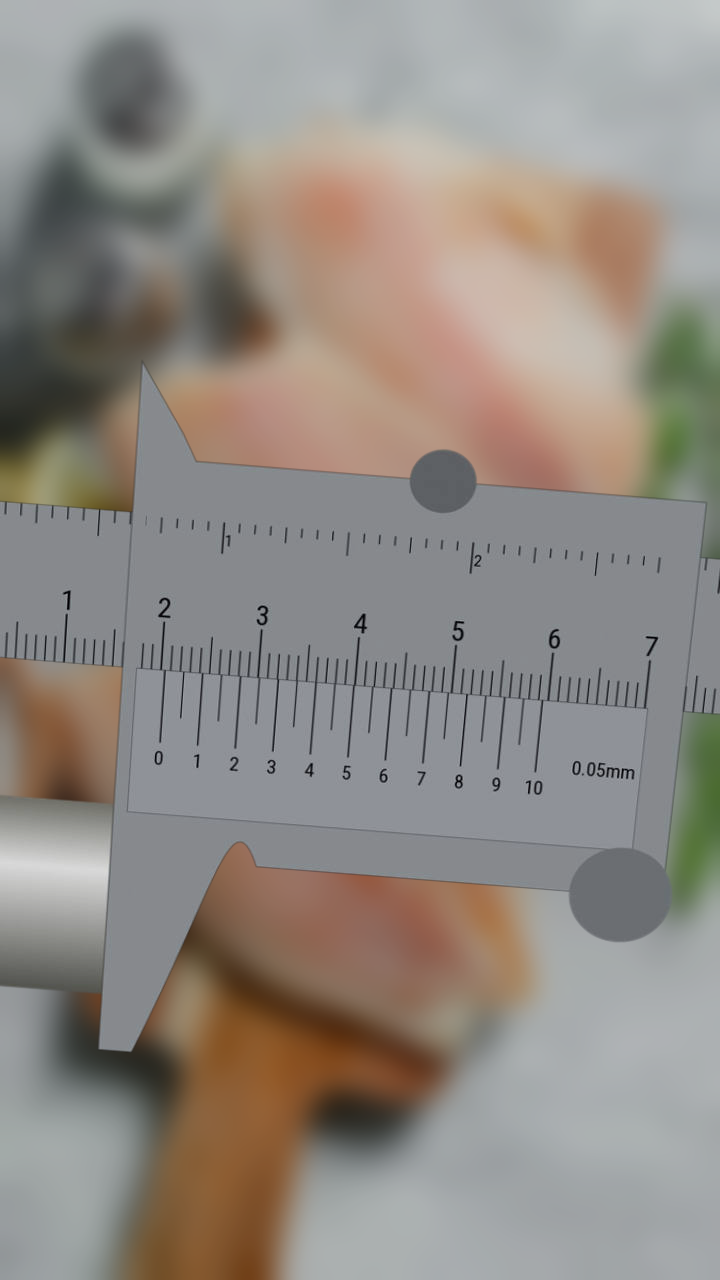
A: 20.4
